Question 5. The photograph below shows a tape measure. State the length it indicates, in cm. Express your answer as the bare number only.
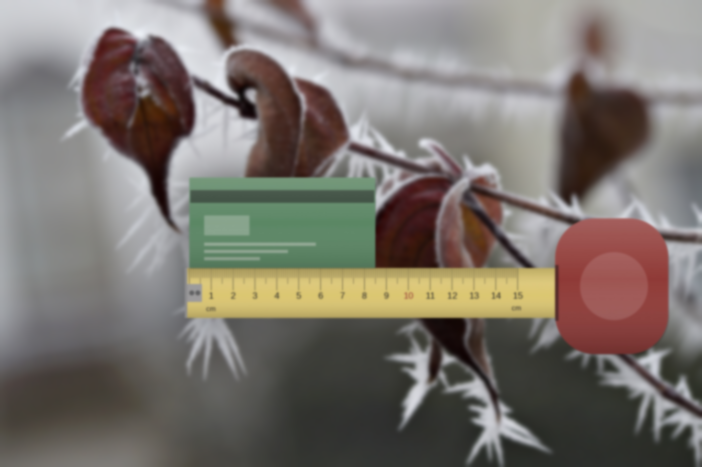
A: 8.5
